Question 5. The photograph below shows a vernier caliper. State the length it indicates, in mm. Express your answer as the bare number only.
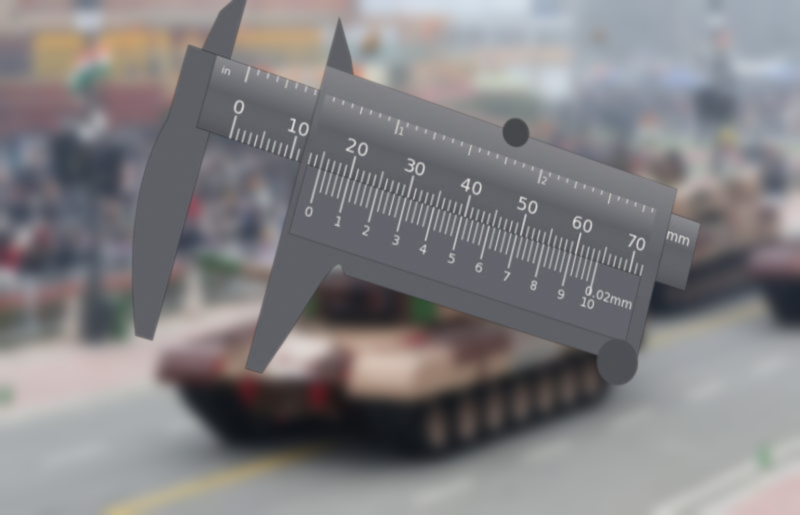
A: 15.0
